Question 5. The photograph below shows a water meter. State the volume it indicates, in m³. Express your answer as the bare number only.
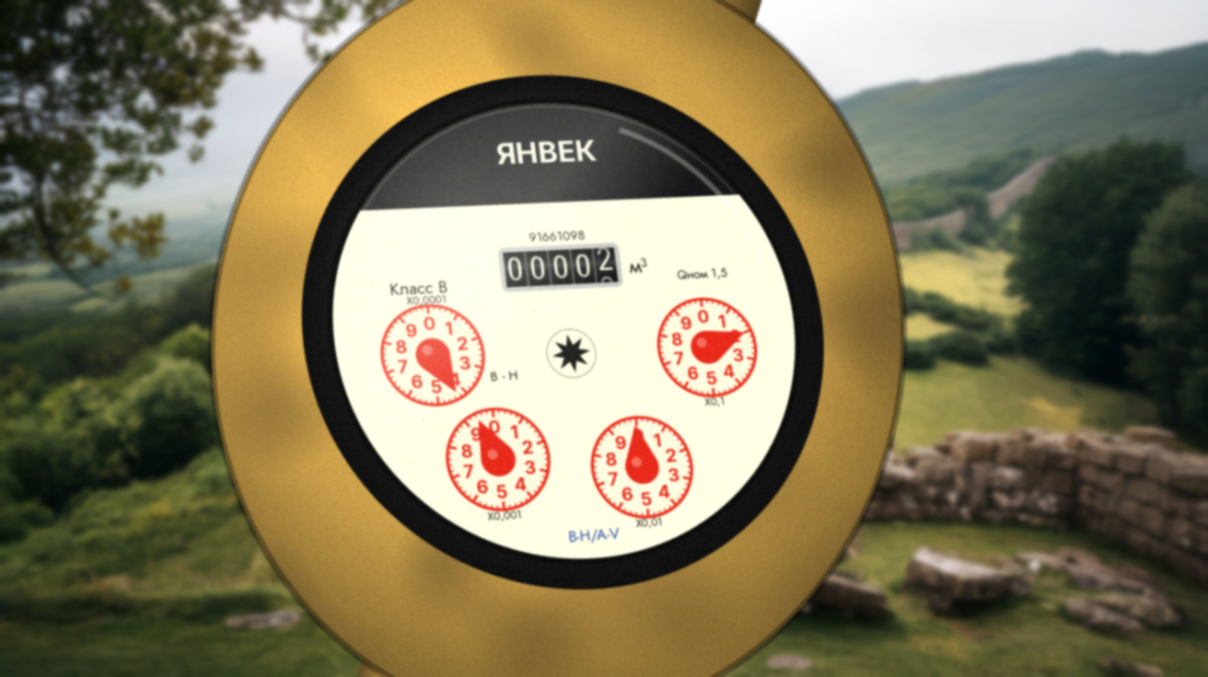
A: 2.1994
